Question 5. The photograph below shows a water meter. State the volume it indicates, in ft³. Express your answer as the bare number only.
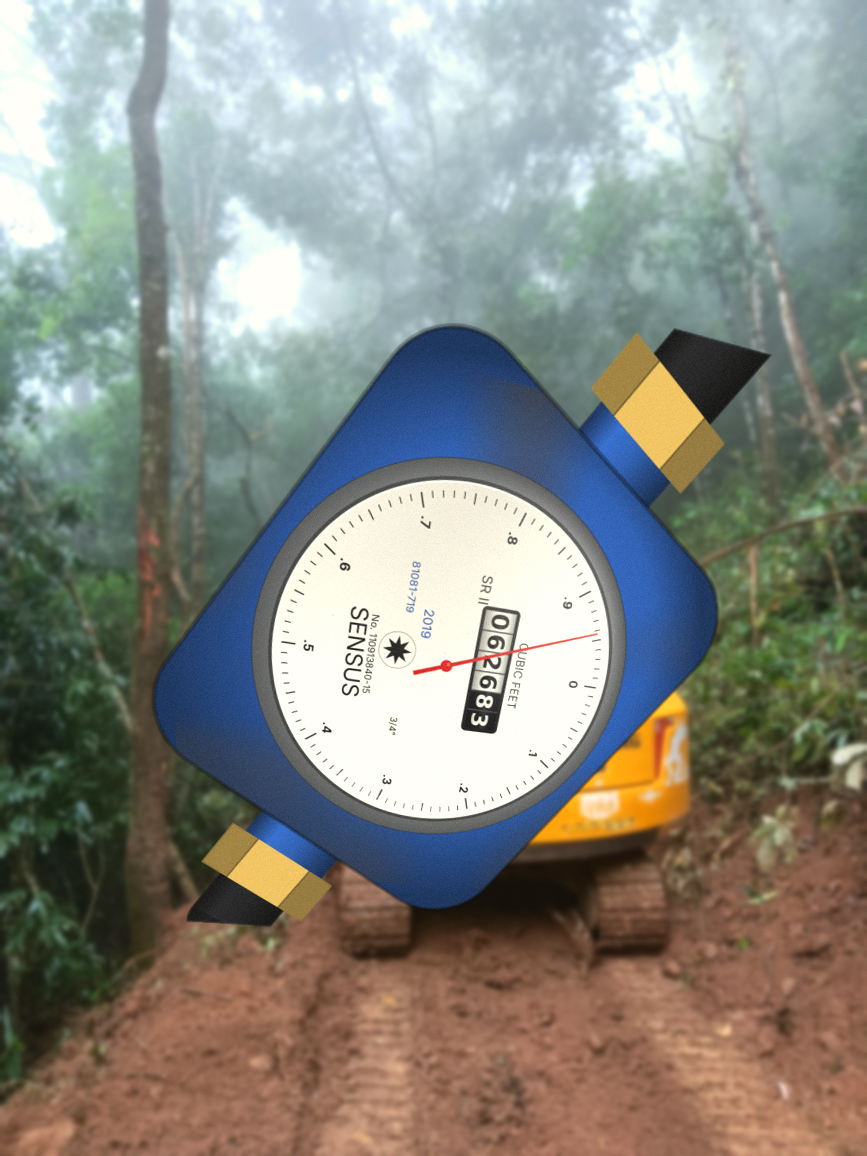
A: 62682.94
